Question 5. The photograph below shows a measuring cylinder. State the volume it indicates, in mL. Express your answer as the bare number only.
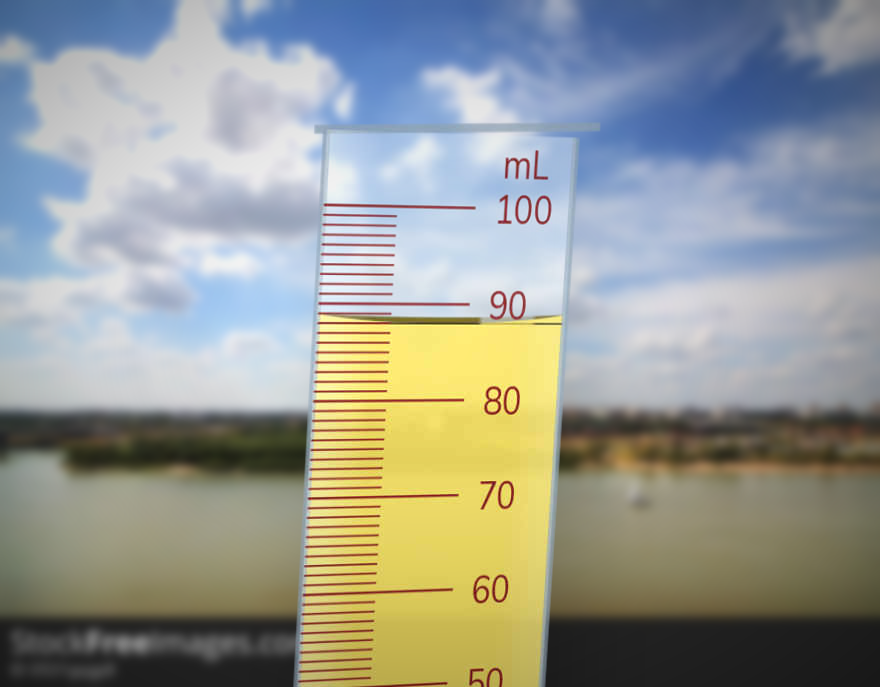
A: 88
